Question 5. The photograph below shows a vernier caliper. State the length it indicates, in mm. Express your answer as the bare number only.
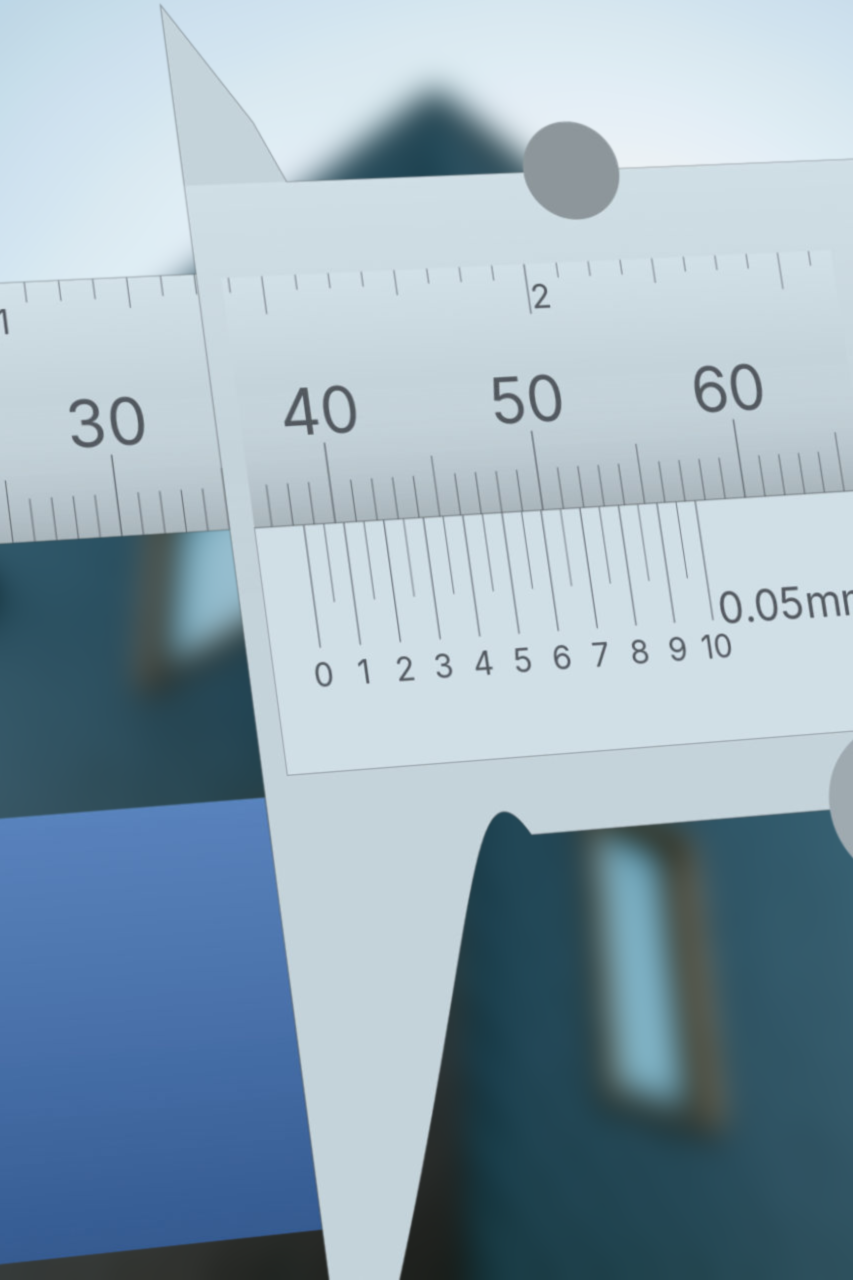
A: 38.5
